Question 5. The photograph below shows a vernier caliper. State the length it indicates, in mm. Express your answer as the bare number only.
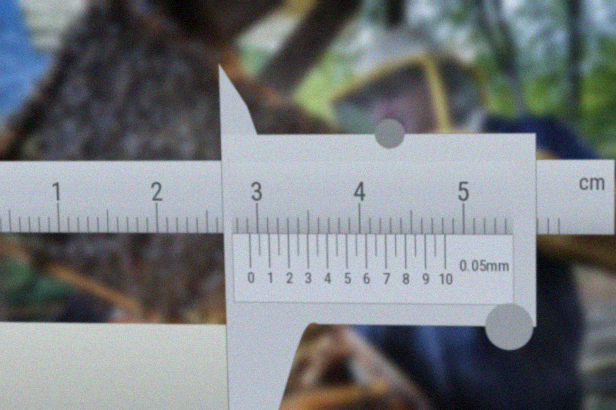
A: 29.2
